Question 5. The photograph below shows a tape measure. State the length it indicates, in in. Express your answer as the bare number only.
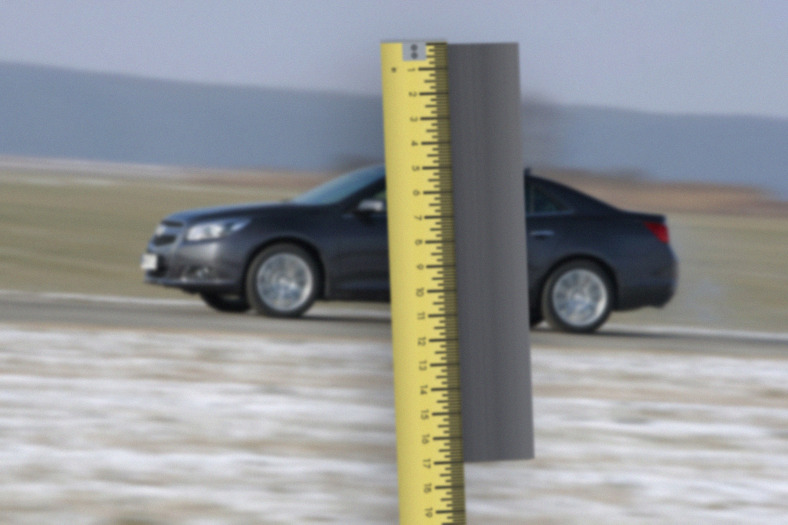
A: 17
